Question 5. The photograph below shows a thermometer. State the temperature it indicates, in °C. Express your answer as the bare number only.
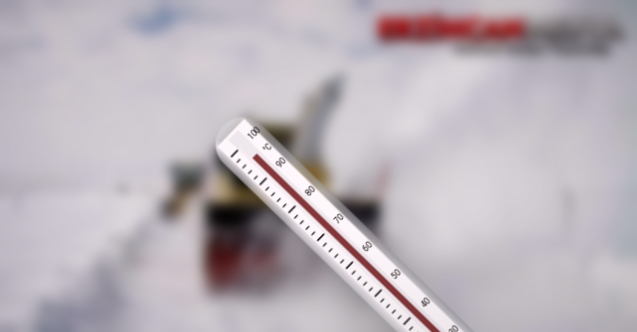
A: 96
